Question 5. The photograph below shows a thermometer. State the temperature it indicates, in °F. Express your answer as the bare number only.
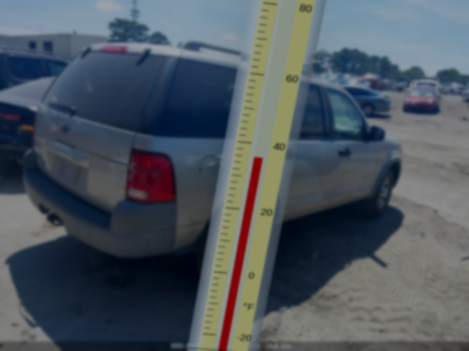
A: 36
